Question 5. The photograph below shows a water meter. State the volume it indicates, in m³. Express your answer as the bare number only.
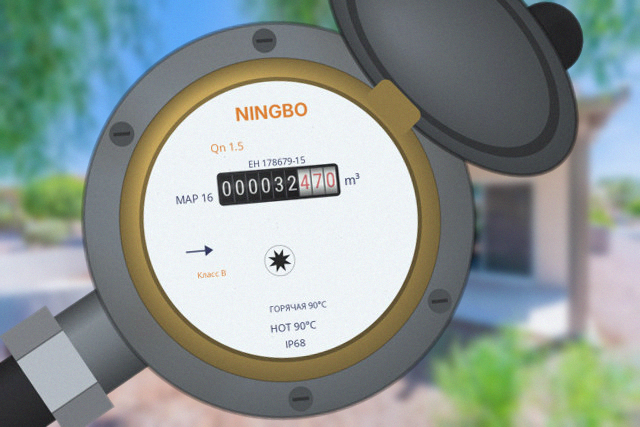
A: 32.470
